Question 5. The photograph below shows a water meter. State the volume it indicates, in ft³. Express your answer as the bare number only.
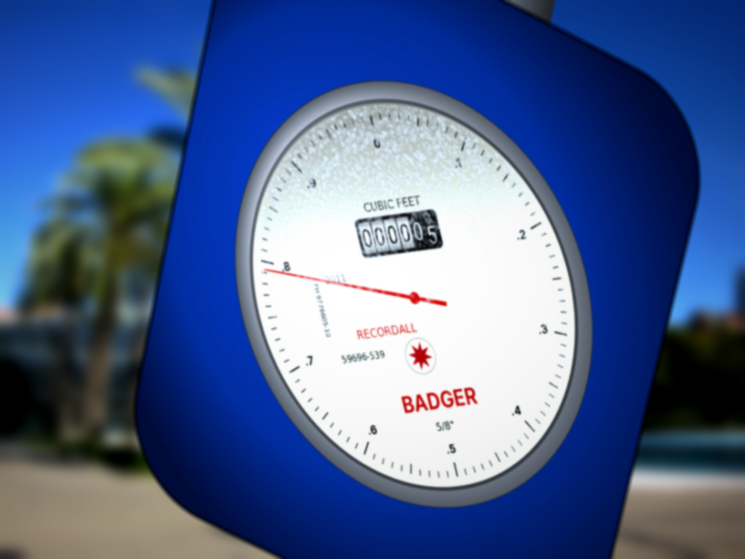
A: 4.79
